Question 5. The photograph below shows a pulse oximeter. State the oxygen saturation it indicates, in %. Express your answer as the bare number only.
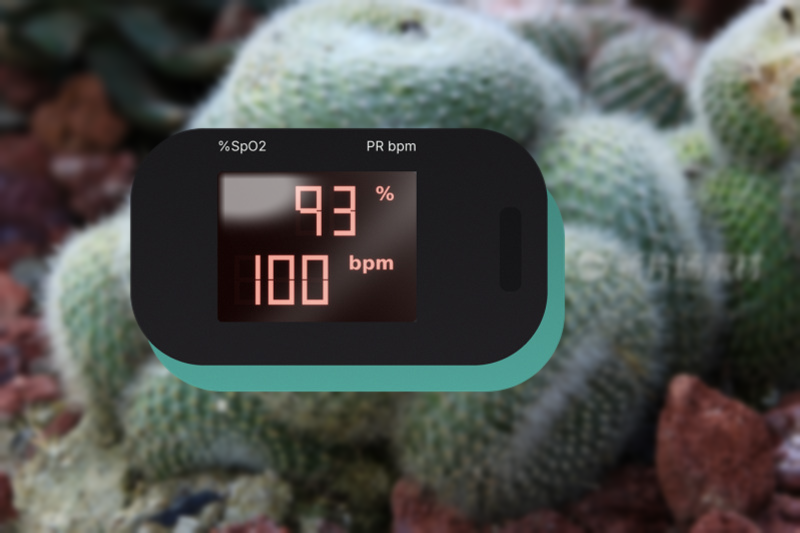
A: 93
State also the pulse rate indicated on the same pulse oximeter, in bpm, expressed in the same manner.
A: 100
